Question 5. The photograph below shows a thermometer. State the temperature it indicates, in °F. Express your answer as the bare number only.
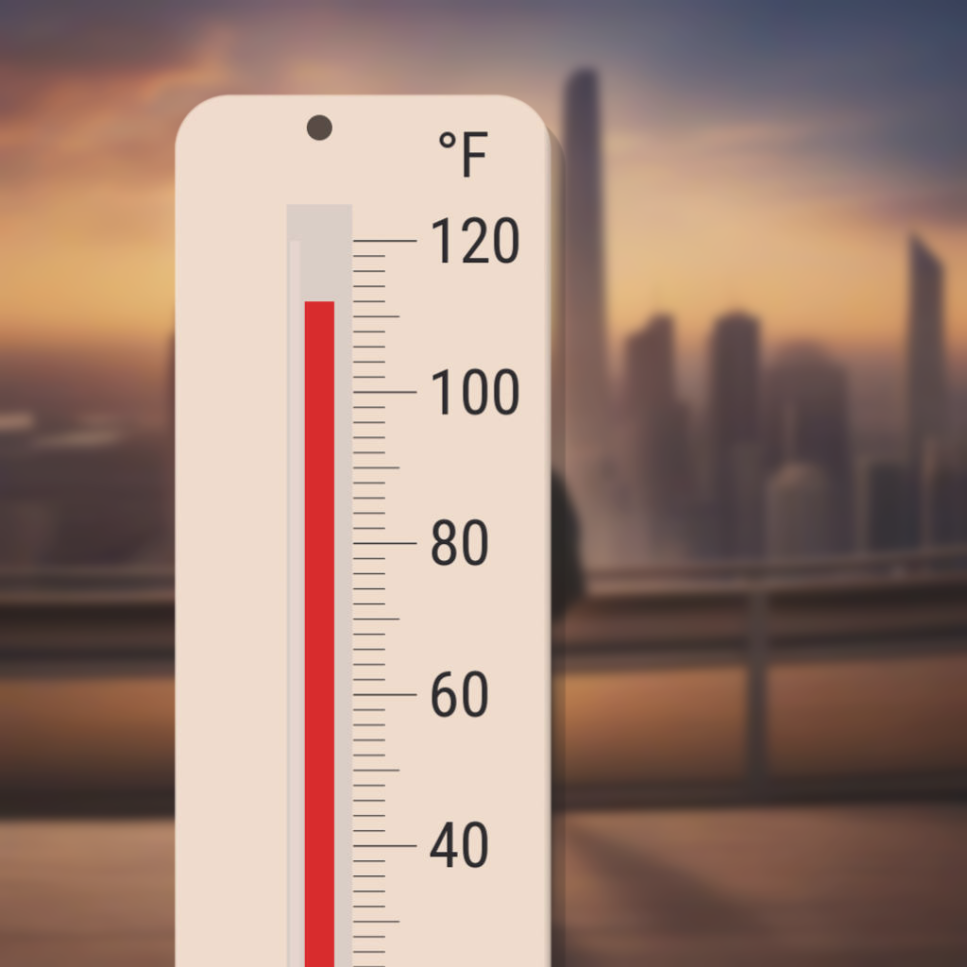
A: 112
